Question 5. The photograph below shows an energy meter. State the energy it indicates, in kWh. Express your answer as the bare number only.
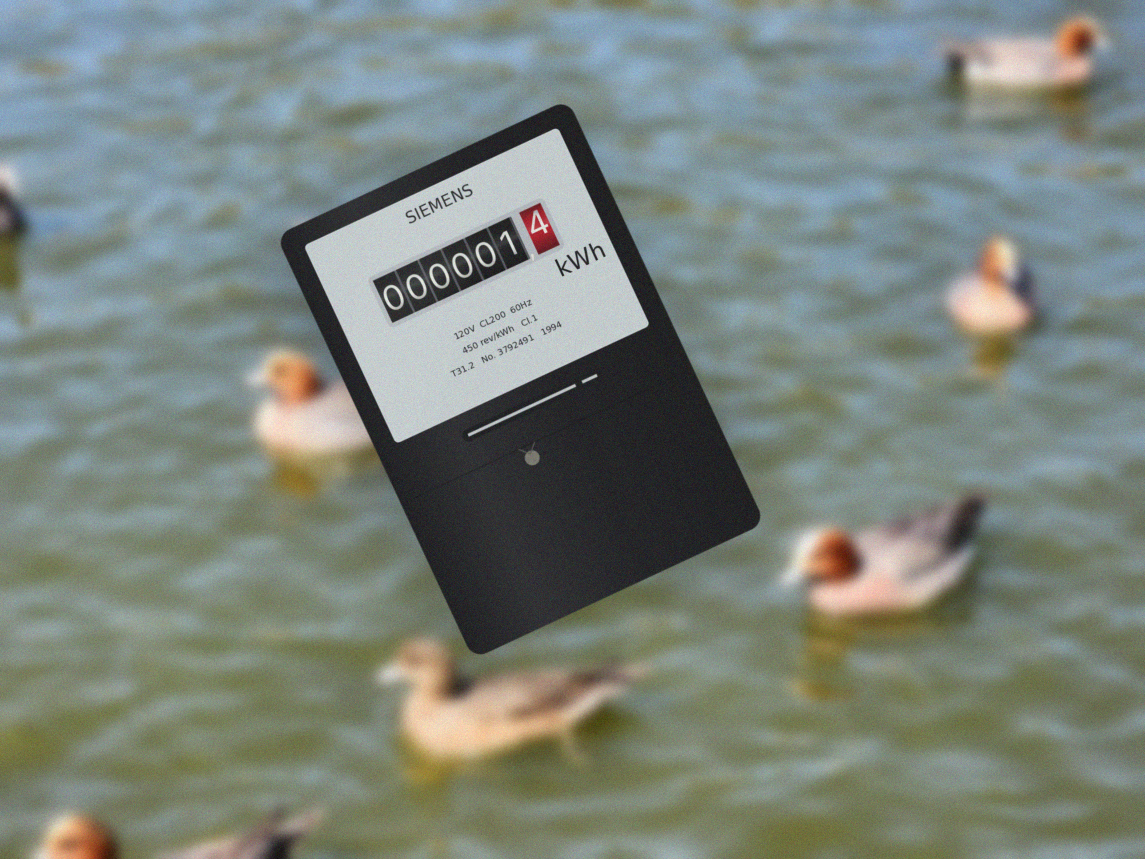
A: 1.4
